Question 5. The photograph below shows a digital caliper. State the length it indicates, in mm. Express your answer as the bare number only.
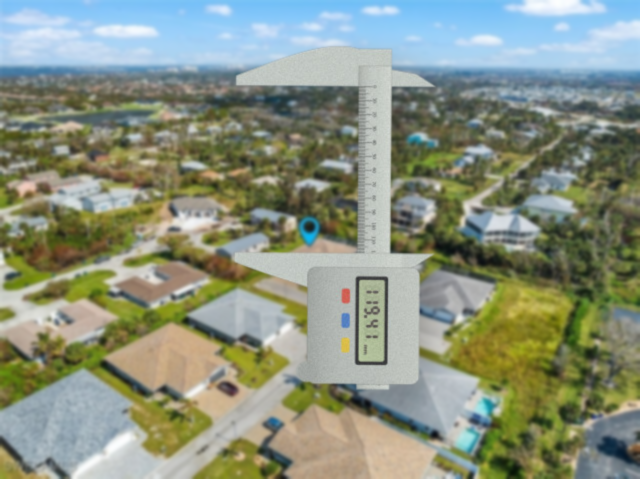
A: 119.41
